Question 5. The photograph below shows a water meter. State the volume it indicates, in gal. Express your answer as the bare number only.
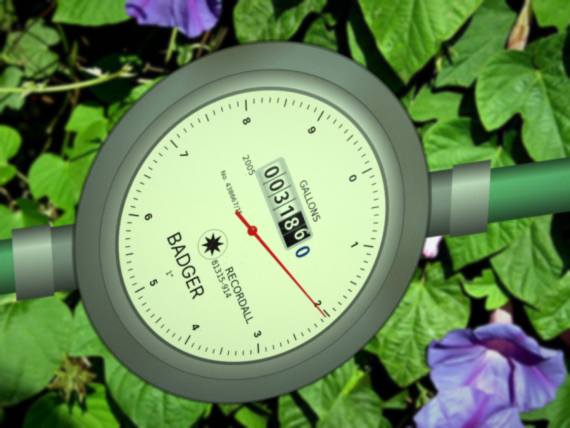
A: 31862.0
